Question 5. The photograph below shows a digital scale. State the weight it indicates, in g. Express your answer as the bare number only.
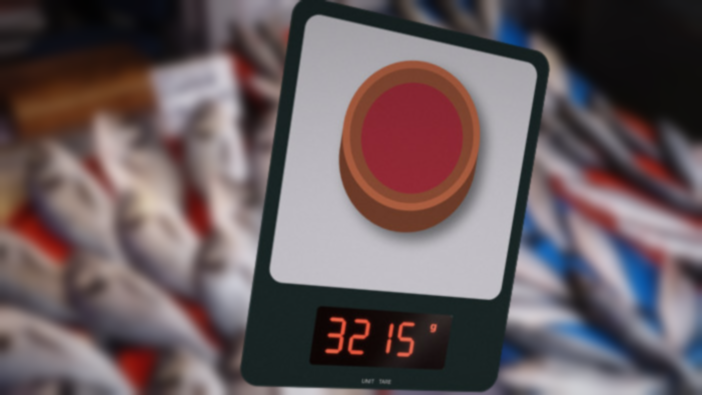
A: 3215
